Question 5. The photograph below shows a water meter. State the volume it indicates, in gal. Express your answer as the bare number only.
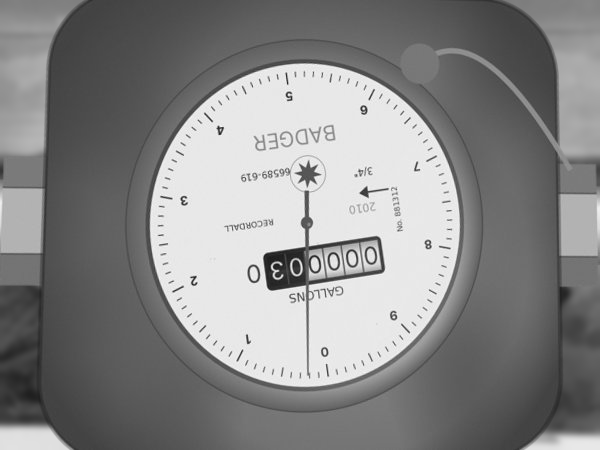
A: 30.2
